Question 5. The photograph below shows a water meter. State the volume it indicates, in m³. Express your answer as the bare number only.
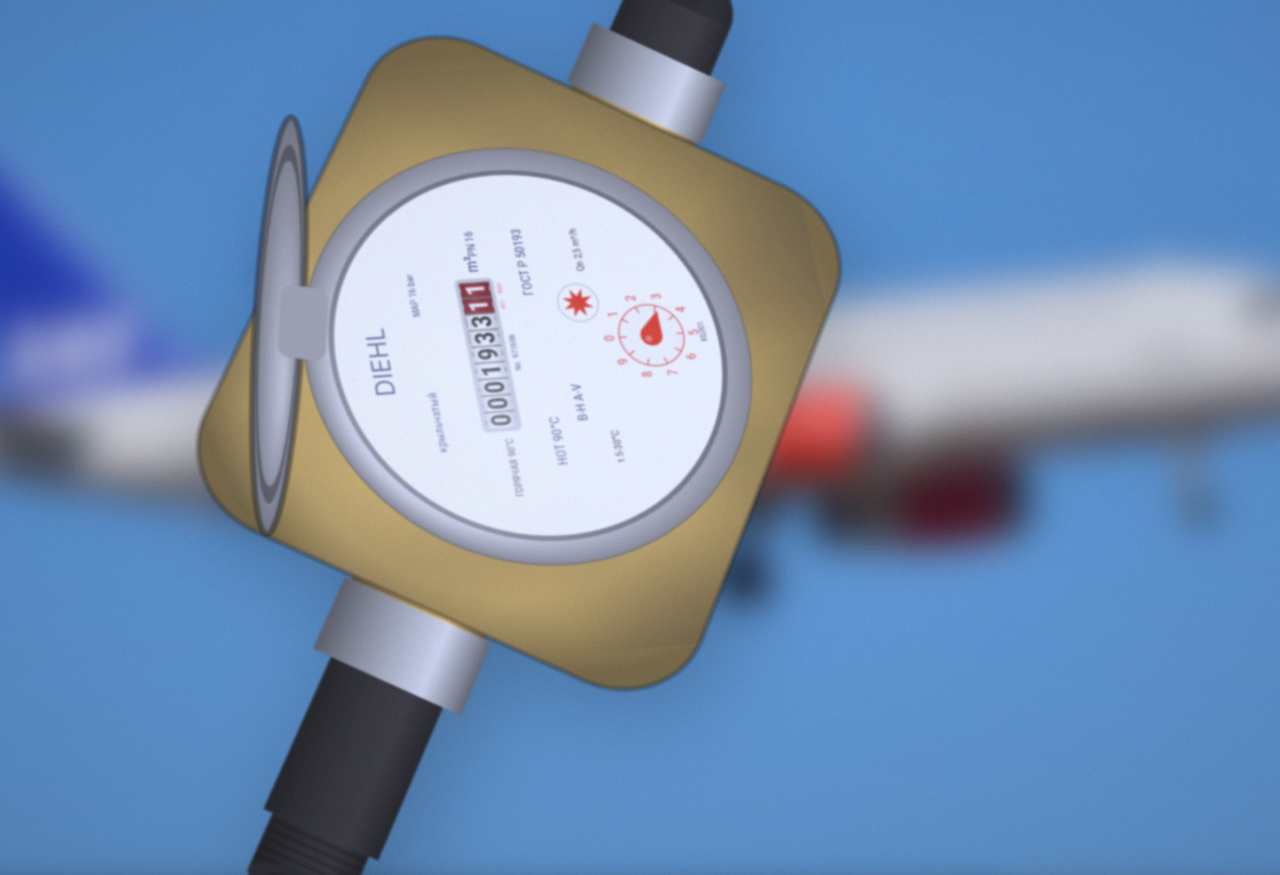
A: 1933.113
